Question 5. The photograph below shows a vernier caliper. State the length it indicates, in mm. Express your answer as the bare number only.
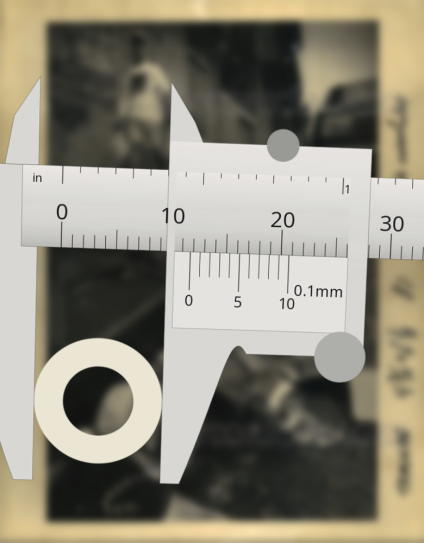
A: 11.7
